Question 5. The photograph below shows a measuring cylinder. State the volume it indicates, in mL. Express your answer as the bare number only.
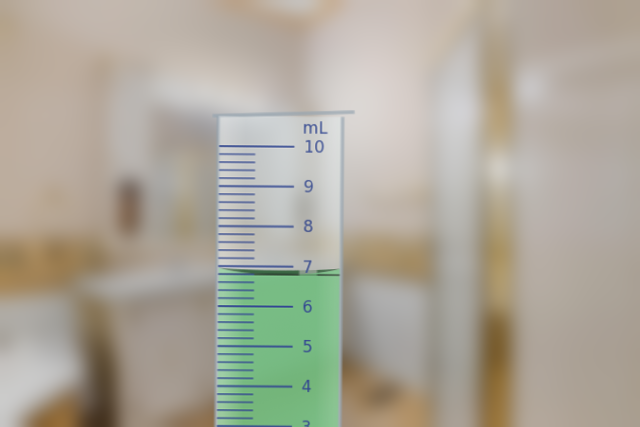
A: 6.8
